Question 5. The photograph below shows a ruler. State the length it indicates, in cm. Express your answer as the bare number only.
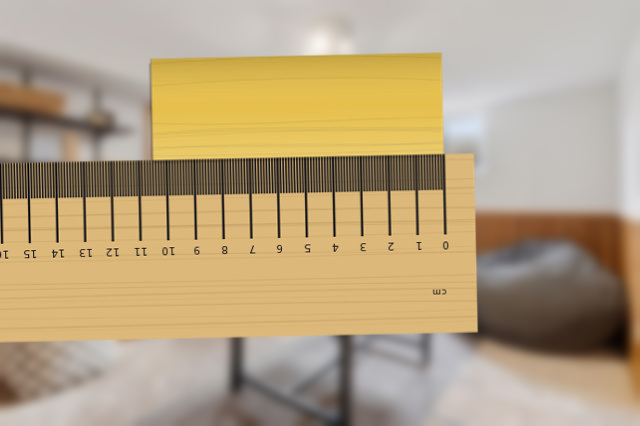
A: 10.5
